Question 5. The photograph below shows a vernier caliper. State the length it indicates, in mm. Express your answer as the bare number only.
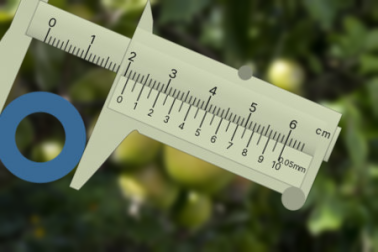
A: 21.0
